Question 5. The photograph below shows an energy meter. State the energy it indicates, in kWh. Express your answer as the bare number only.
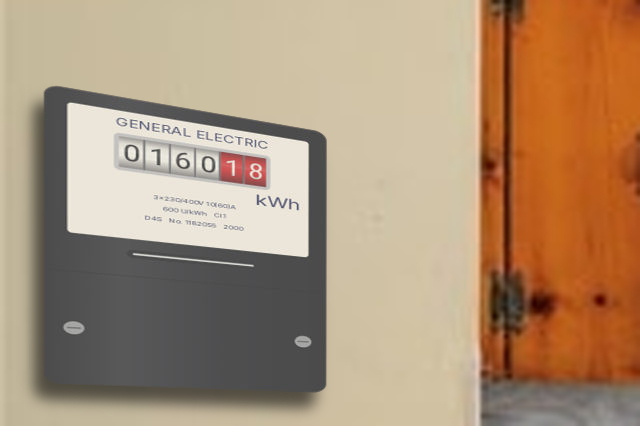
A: 160.18
